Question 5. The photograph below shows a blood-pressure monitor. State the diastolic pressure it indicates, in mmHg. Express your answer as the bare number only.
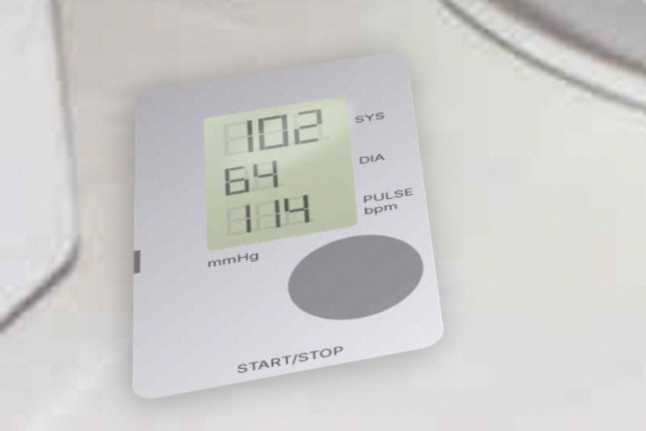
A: 64
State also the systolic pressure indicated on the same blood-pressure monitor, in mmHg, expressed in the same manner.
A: 102
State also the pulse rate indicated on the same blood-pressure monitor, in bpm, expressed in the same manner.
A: 114
